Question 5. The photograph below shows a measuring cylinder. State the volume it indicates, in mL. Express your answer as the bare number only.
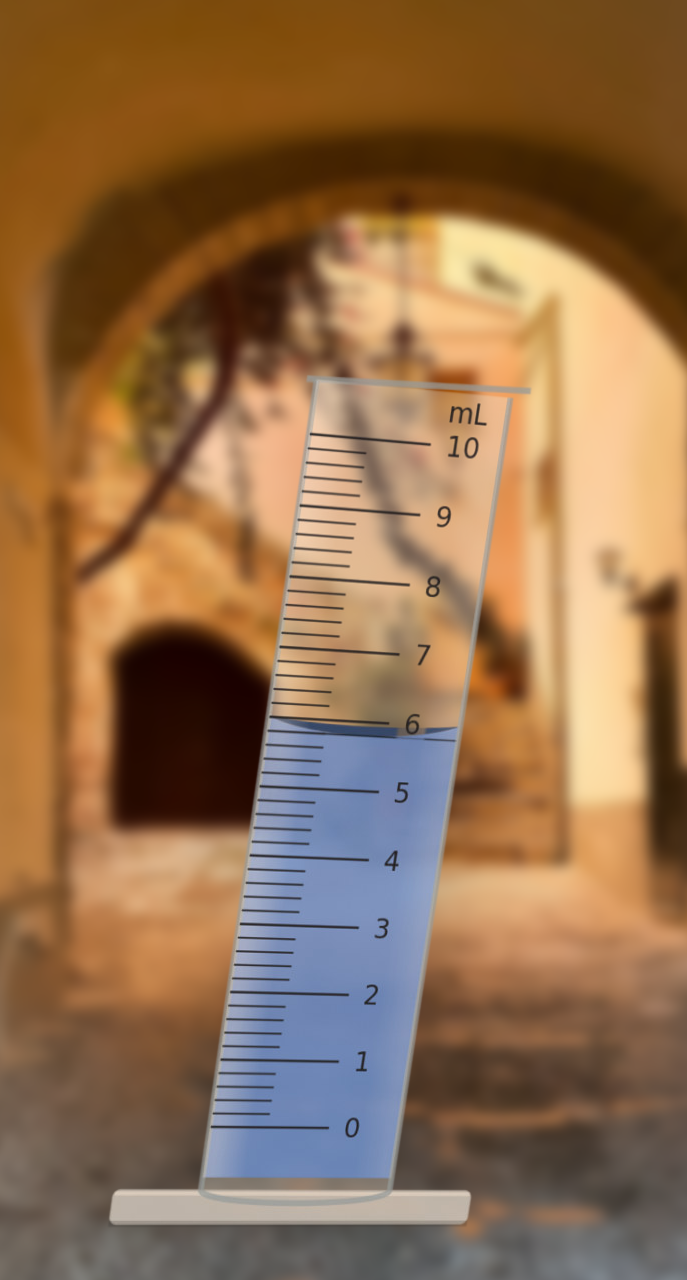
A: 5.8
